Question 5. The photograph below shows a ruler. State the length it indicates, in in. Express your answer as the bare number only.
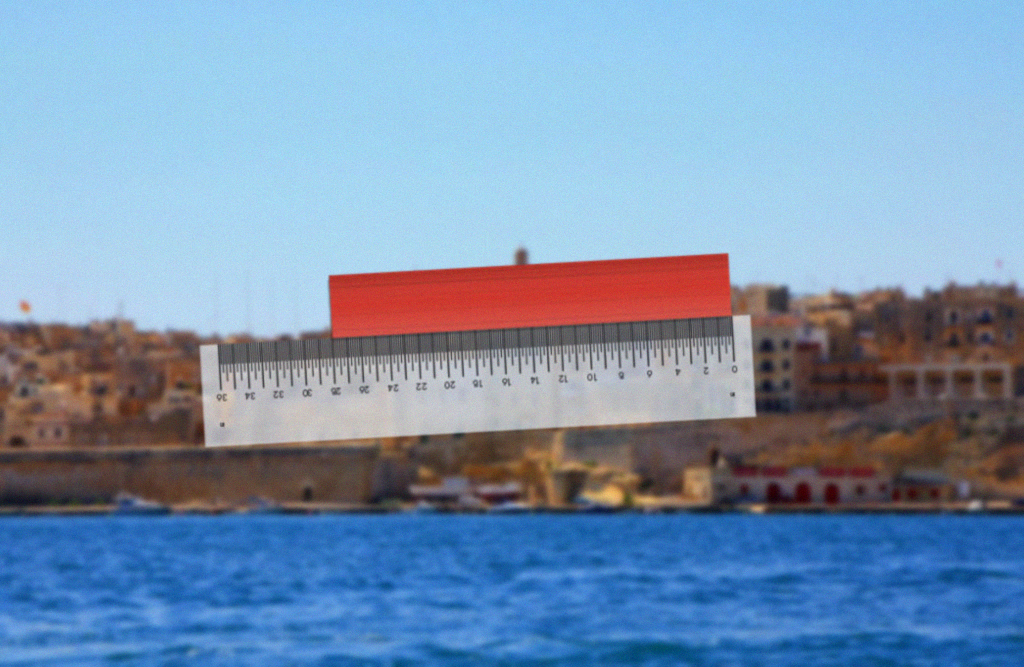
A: 28
